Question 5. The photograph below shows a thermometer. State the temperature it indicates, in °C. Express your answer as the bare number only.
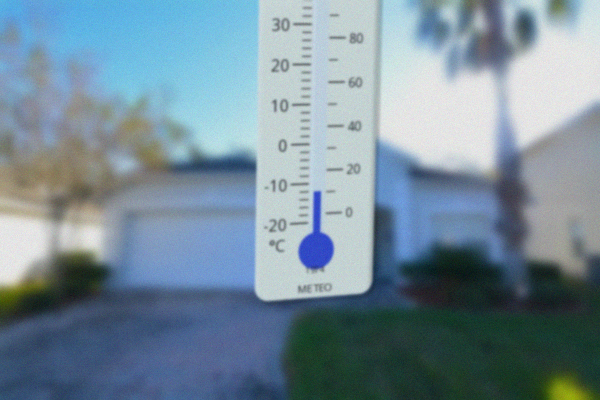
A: -12
